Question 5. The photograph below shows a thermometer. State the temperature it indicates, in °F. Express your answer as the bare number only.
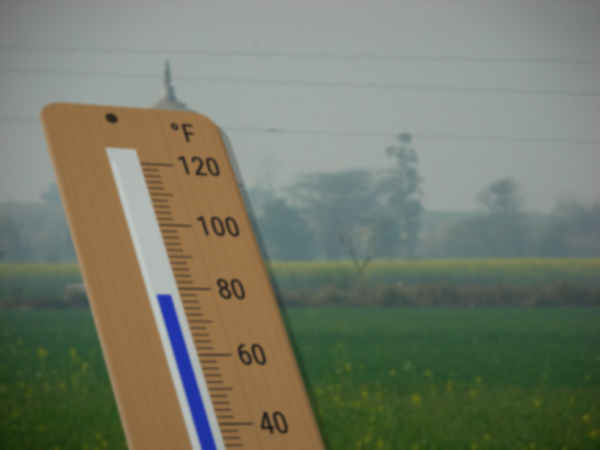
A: 78
